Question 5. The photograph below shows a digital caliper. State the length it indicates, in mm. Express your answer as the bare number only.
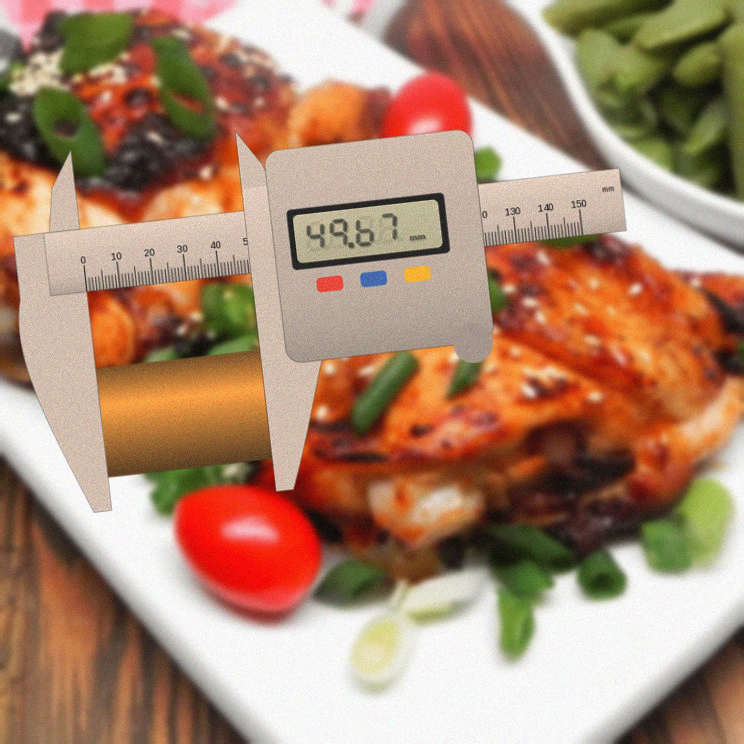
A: 49.67
